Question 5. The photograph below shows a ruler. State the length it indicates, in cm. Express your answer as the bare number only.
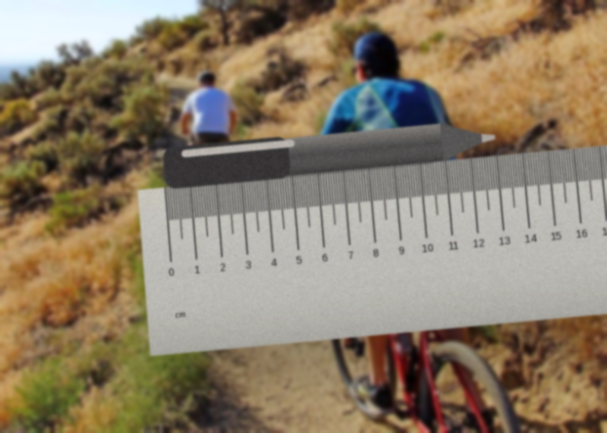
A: 13
